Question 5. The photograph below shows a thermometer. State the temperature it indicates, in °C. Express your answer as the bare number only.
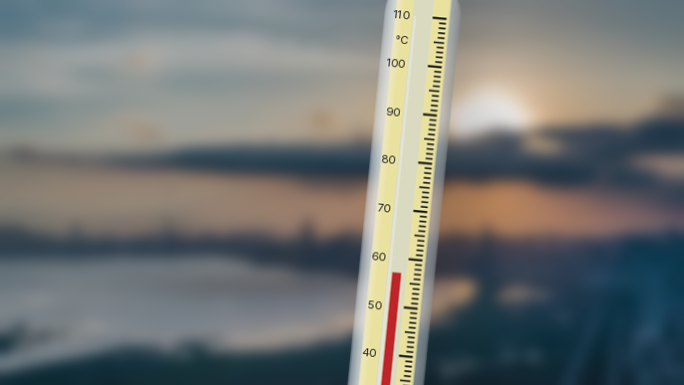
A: 57
